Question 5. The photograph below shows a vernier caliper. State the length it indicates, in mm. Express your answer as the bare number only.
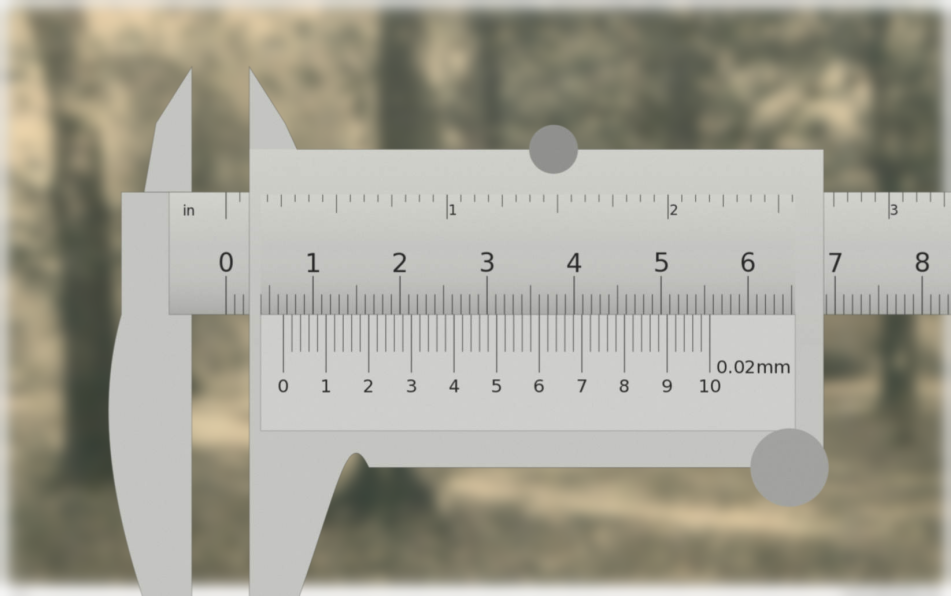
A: 6.6
